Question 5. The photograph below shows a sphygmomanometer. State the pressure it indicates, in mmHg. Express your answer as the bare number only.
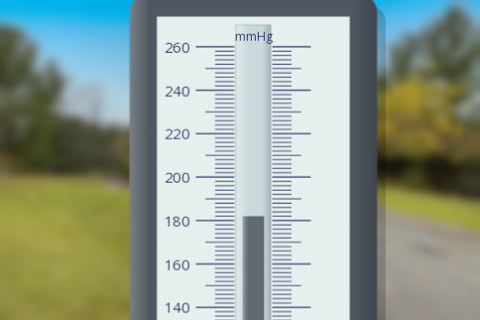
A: 182
